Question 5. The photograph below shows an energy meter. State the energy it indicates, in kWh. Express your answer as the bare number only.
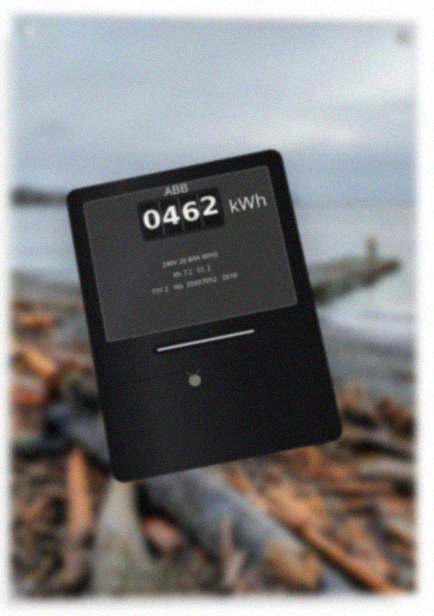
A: 462
